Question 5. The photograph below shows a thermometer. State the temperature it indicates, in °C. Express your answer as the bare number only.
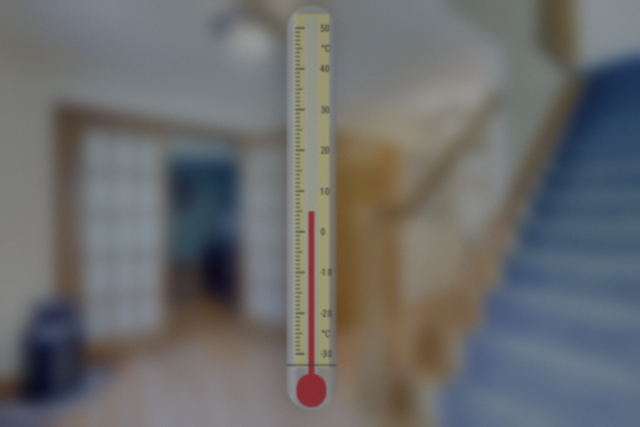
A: 5
